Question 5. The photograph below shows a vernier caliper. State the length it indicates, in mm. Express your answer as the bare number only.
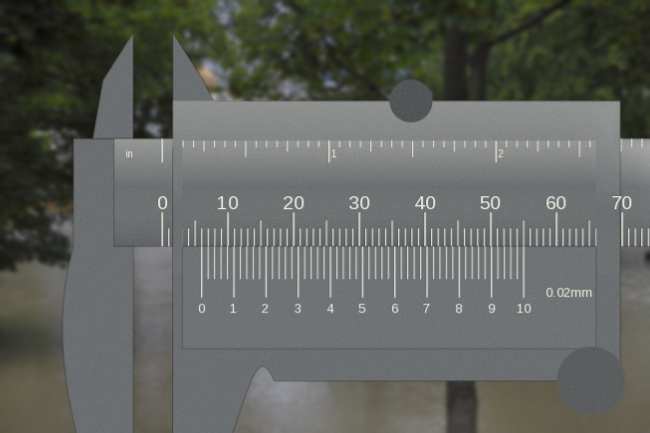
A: 6.0
